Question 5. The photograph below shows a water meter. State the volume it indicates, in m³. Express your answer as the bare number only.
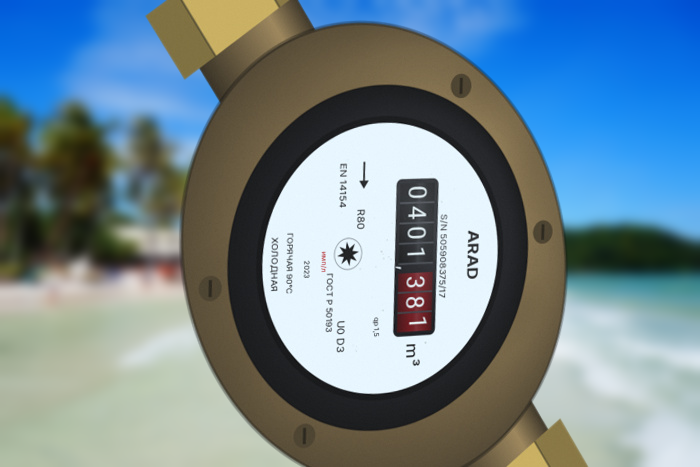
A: 401.381
